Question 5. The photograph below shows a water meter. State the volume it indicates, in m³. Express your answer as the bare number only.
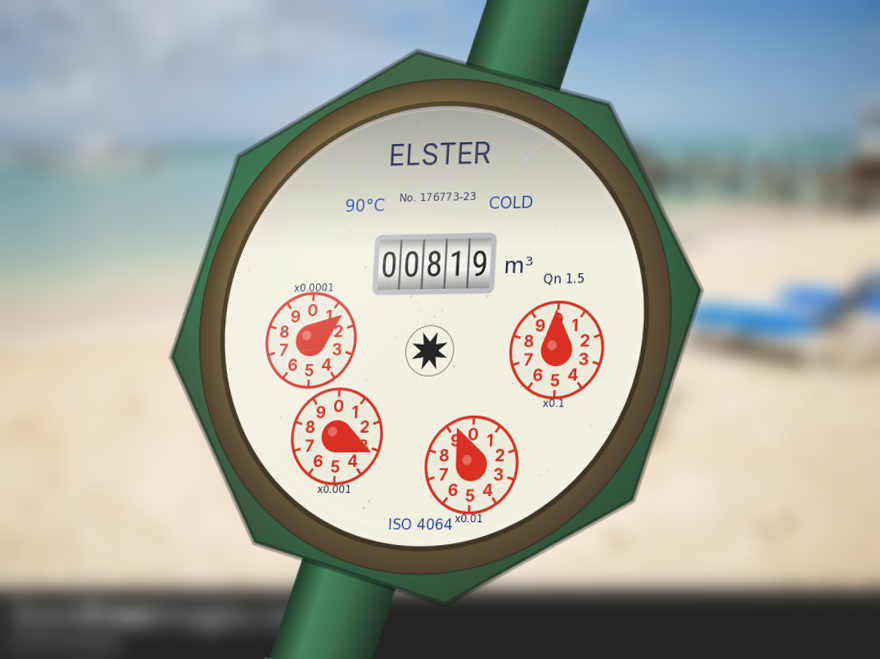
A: 818.9931
